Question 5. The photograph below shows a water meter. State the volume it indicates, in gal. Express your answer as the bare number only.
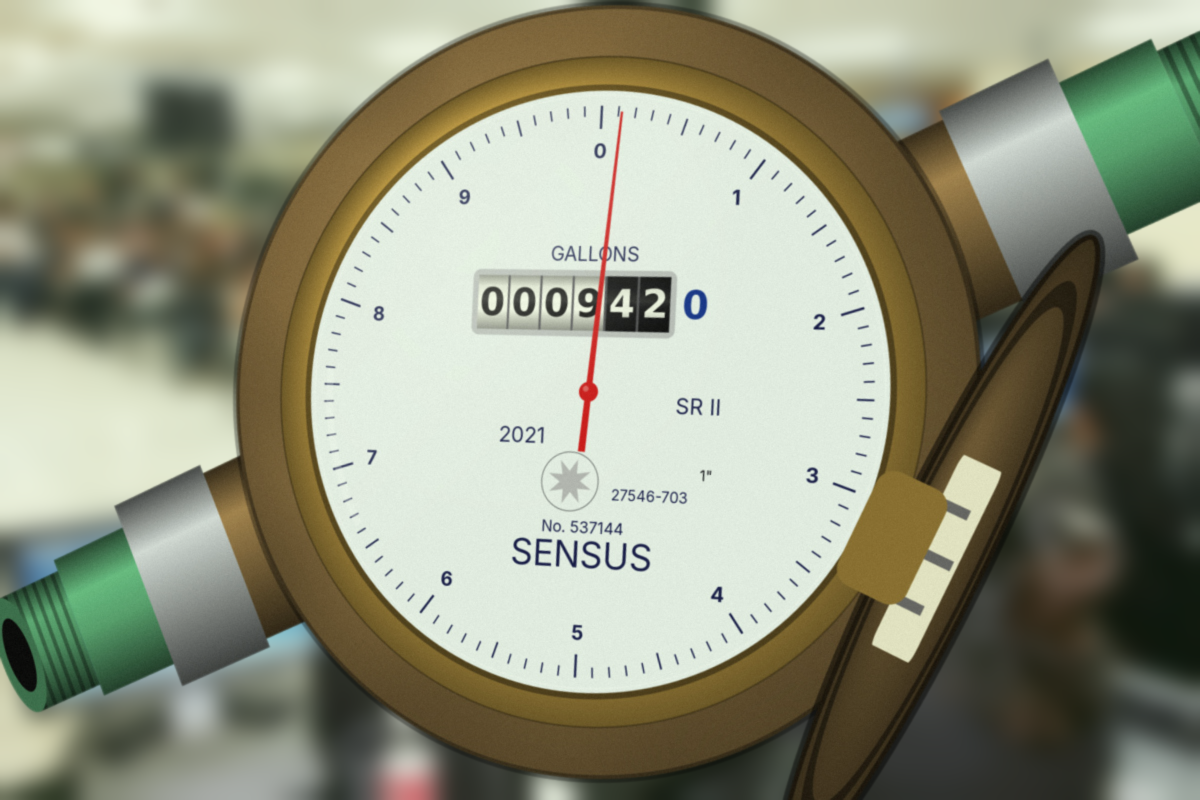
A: 9420.1
